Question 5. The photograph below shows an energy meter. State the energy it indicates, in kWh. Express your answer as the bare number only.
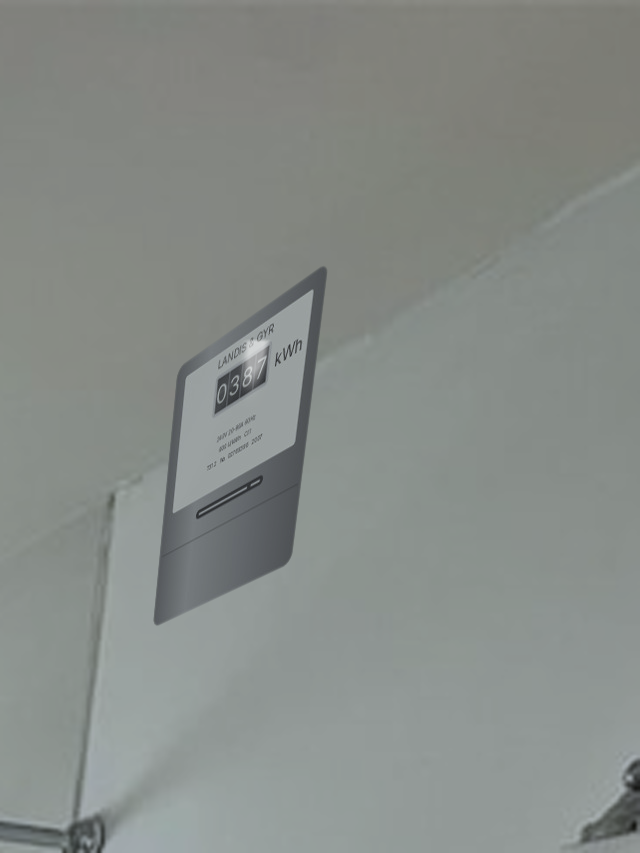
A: 387
